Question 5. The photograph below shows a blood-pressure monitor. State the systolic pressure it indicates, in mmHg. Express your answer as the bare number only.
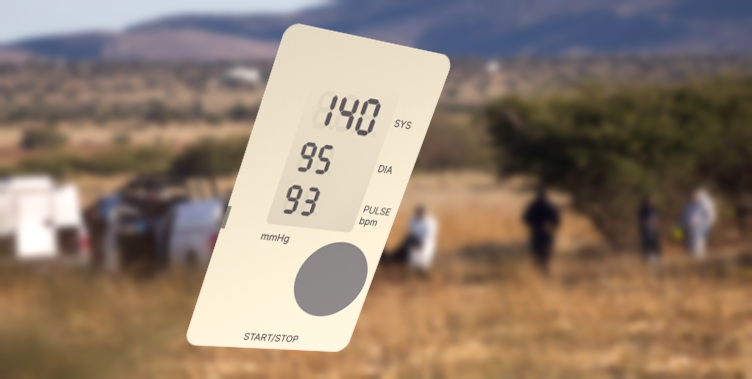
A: 140
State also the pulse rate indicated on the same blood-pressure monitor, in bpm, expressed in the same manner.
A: 93
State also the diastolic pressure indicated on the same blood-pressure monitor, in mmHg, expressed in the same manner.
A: 95
